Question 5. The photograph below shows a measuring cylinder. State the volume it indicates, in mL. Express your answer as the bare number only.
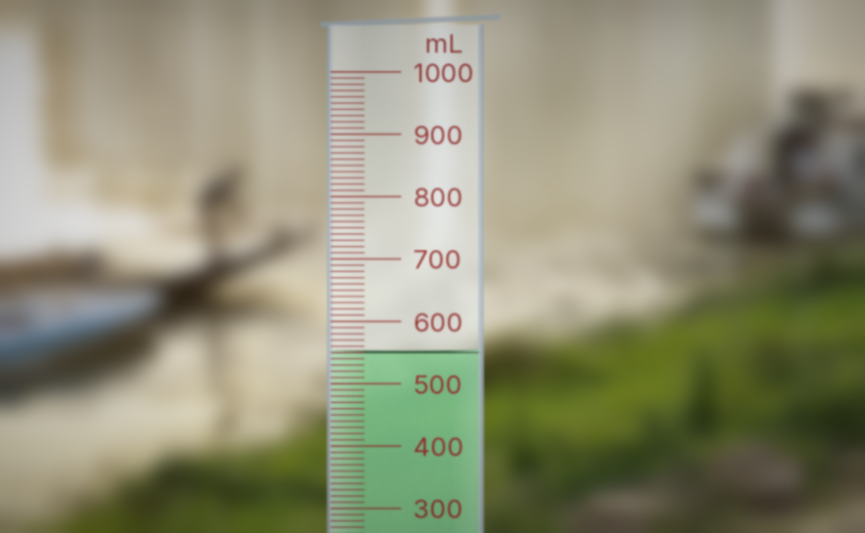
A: 550
